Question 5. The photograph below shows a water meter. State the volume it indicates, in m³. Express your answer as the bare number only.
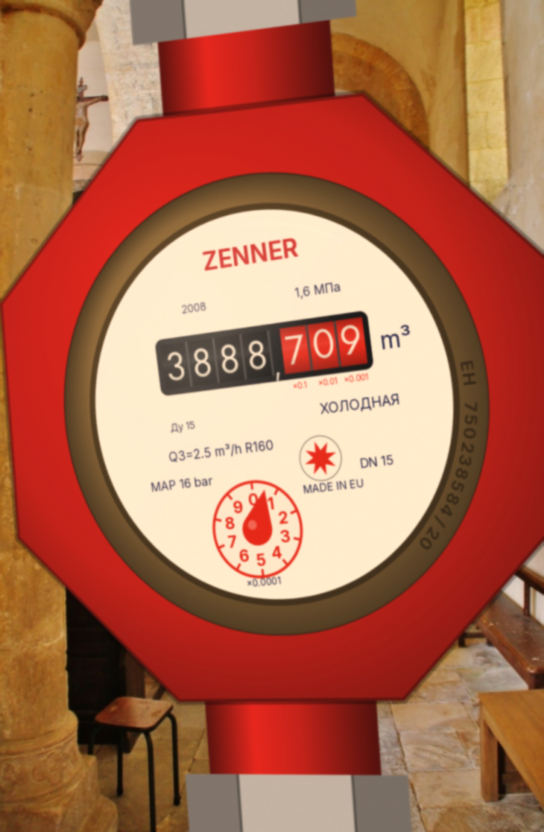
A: 3888.7090
